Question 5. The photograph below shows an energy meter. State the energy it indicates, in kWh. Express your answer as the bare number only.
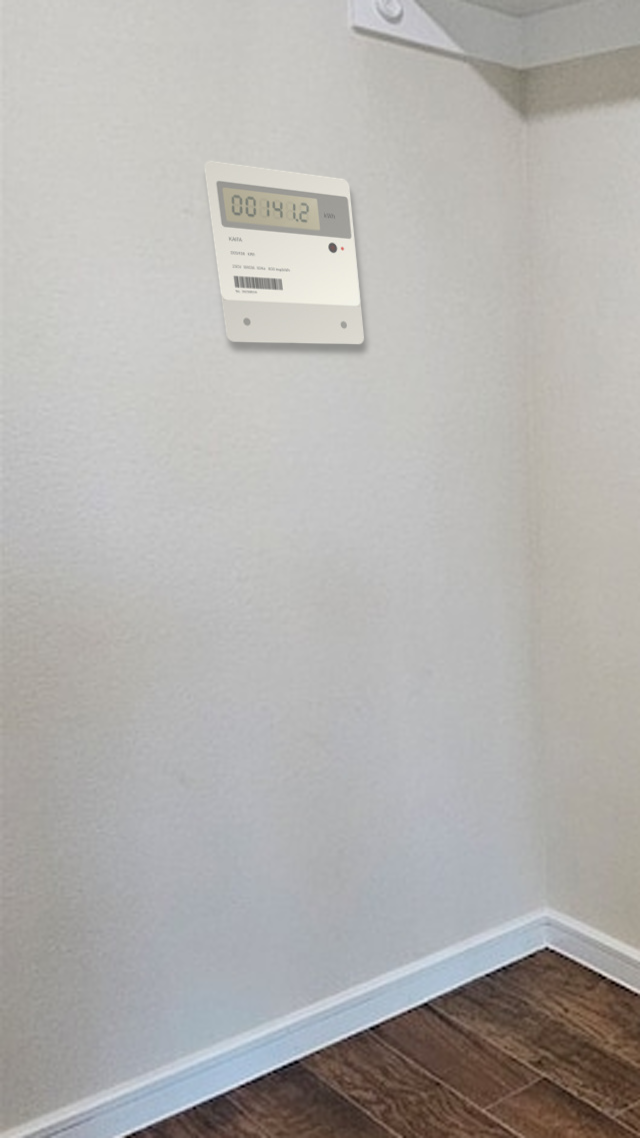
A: 141.2
